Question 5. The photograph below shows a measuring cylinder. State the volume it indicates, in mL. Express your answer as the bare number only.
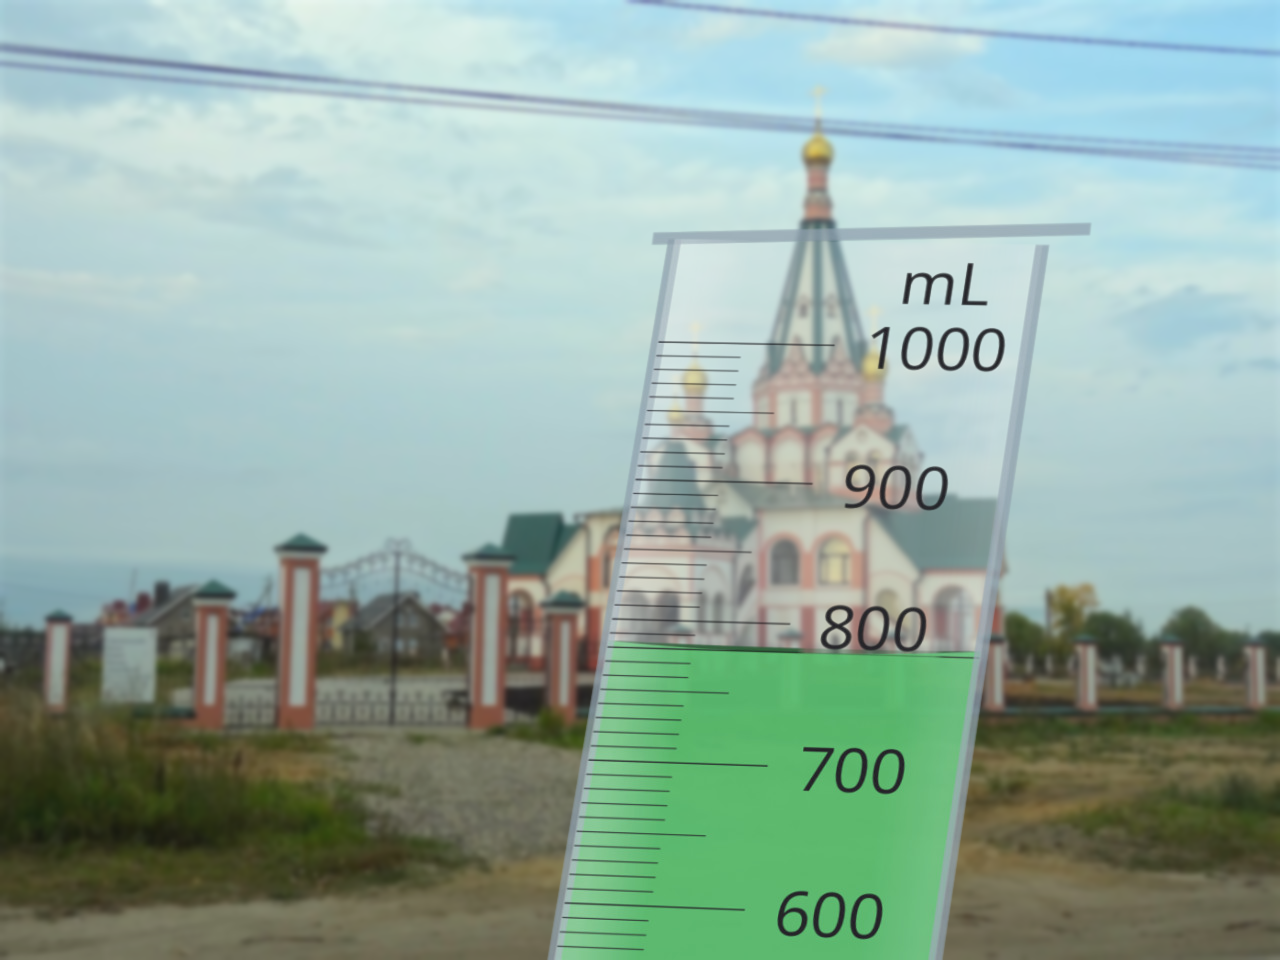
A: 780
